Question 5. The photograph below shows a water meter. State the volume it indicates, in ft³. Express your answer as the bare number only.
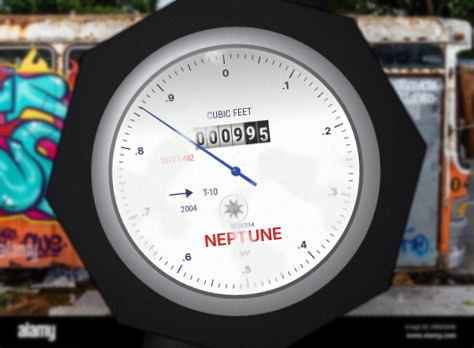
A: 994.86
